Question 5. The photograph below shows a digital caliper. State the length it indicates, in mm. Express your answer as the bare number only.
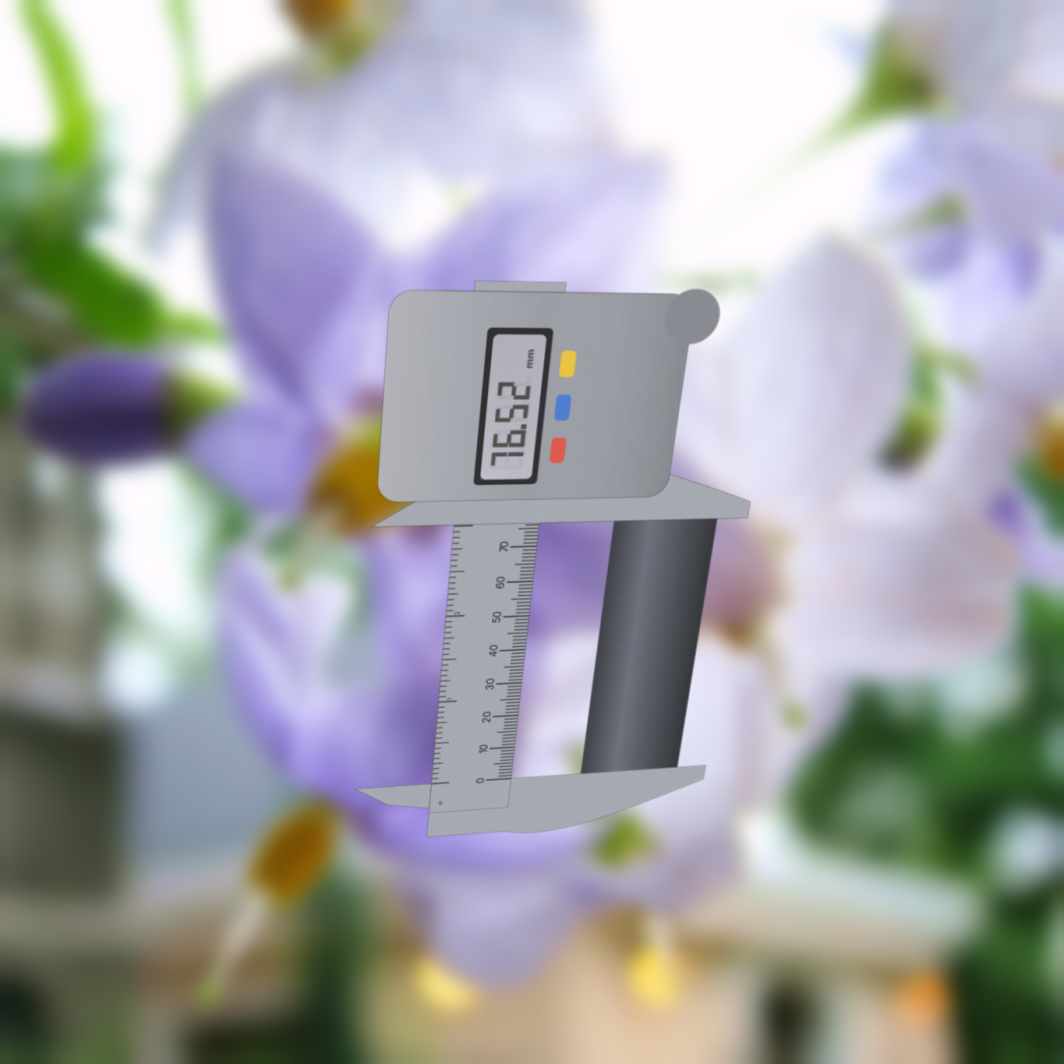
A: 76.52
